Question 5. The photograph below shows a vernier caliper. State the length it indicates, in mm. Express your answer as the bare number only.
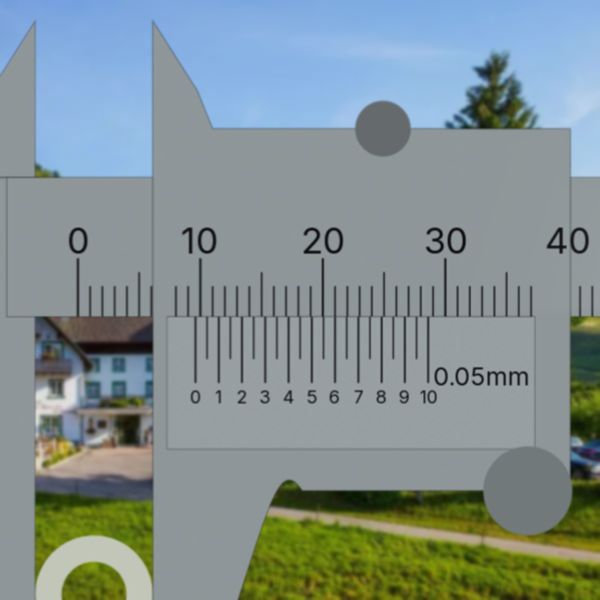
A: 9.6
